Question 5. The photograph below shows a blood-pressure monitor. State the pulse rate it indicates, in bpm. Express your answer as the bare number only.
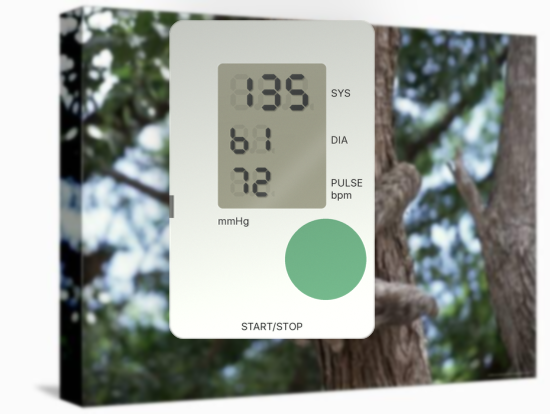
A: 72
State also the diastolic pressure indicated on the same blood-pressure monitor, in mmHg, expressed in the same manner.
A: 61
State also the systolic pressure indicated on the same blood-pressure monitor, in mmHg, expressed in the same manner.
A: 135
